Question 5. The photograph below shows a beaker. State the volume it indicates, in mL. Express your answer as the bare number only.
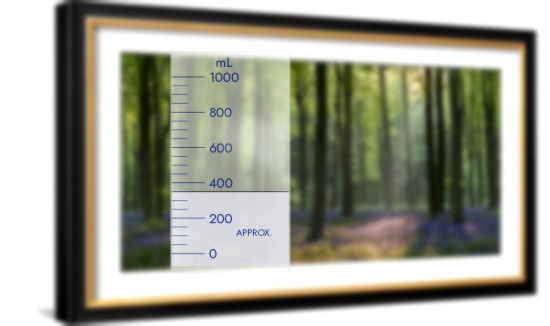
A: 350
